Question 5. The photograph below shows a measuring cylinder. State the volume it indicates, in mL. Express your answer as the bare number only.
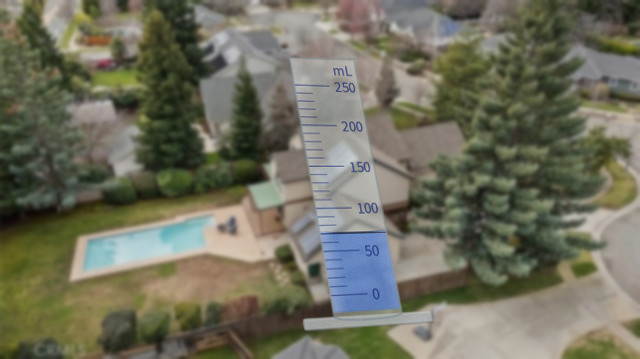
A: 70
